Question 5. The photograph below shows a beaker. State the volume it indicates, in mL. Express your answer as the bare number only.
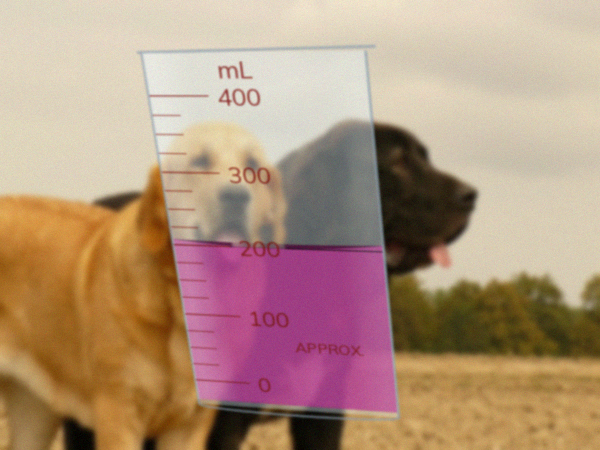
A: 200
